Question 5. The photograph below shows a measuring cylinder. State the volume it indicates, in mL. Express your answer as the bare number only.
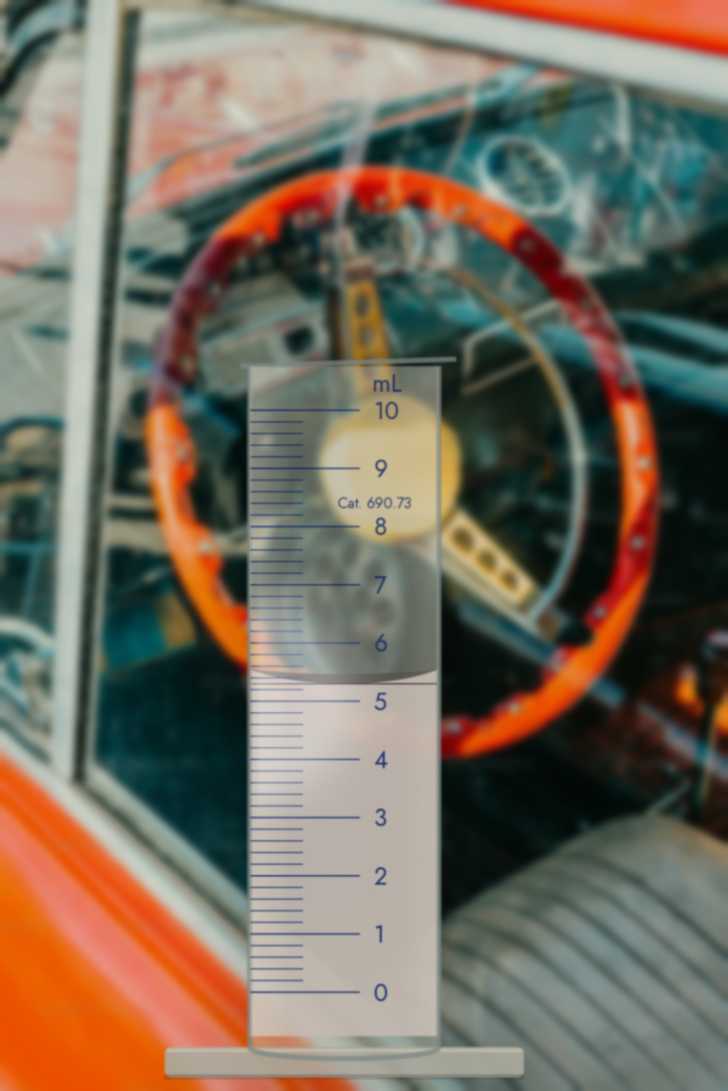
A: 5.3
